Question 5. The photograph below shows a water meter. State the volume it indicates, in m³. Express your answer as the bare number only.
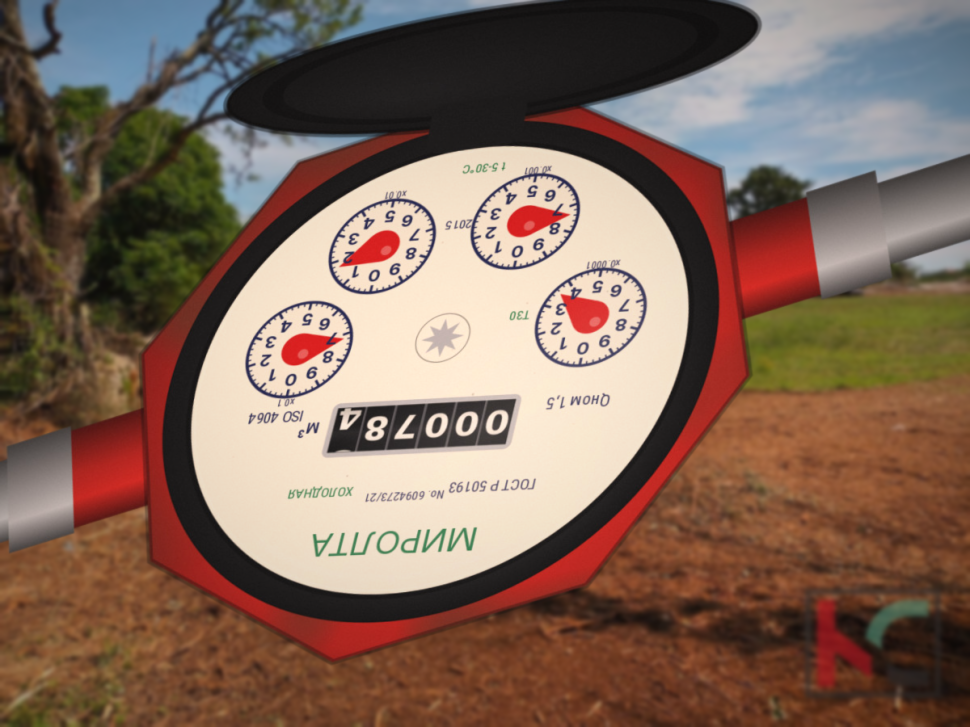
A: 783.7173
